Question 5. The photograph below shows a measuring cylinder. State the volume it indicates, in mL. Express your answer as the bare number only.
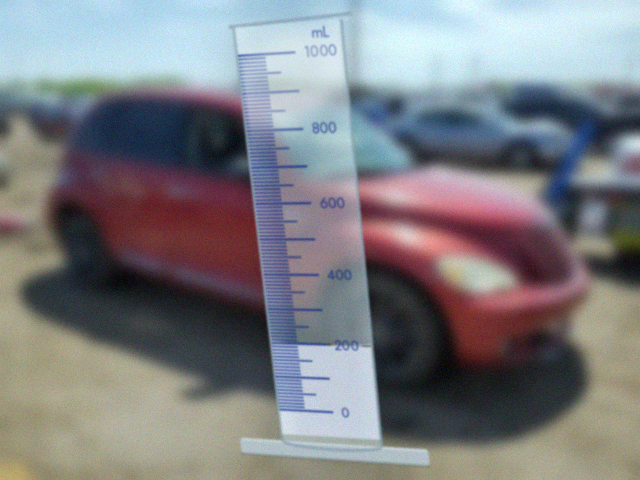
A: 200
